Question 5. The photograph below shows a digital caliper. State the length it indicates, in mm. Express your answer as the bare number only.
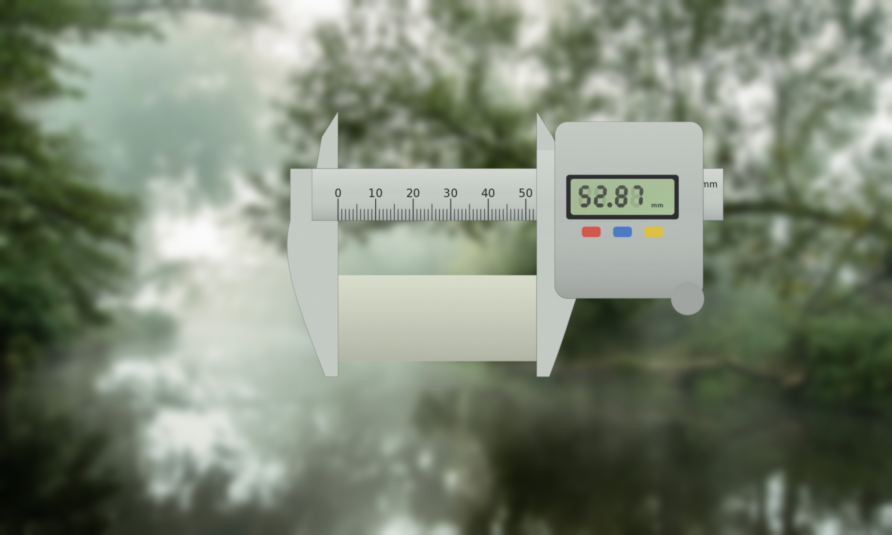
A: 52.87
